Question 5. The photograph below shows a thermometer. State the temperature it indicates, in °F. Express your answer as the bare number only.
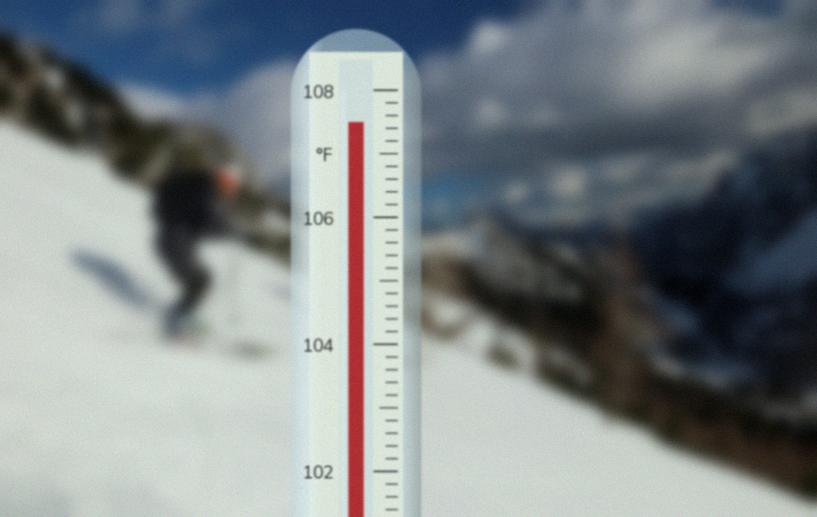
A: 107.5
